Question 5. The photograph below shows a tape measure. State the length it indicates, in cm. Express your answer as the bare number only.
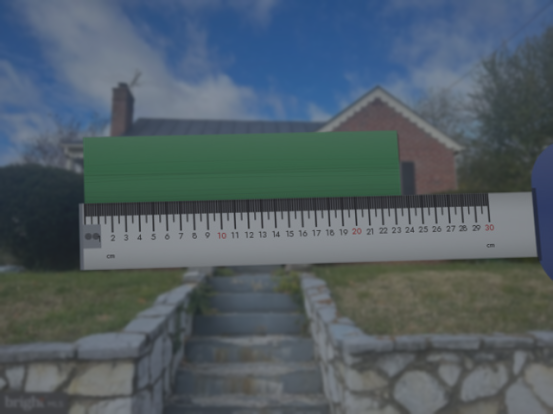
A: 23.5
